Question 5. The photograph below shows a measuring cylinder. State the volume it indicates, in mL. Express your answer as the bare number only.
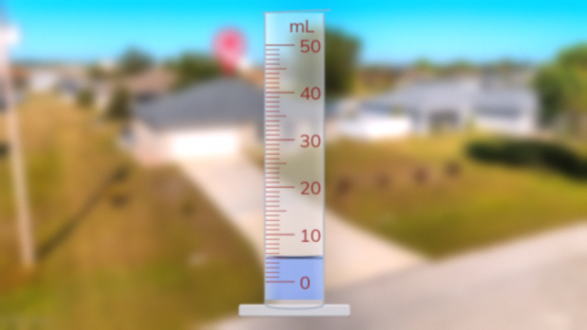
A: 5
